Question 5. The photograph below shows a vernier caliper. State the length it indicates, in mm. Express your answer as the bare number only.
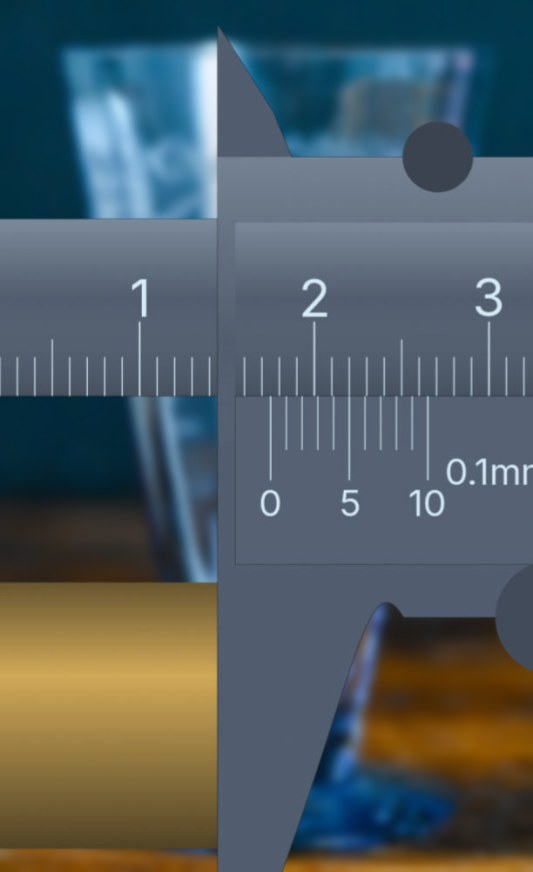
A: 17.5
